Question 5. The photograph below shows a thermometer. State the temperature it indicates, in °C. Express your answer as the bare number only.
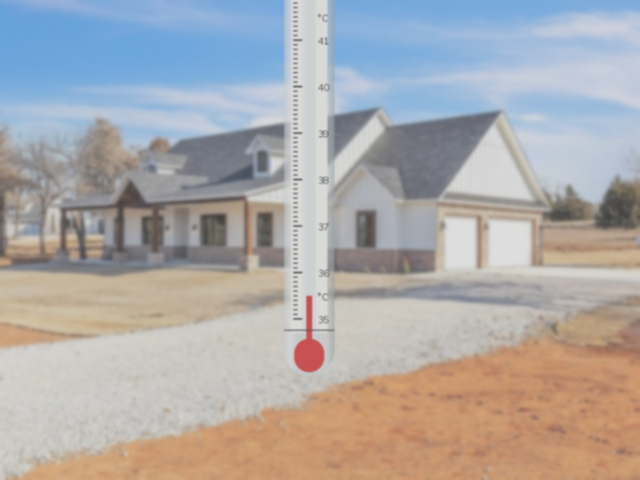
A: 35.5
